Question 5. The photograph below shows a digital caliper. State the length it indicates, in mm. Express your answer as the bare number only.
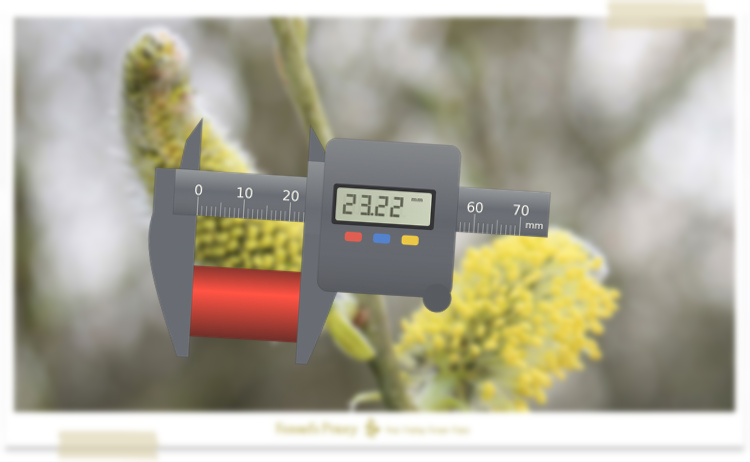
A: 23.22
